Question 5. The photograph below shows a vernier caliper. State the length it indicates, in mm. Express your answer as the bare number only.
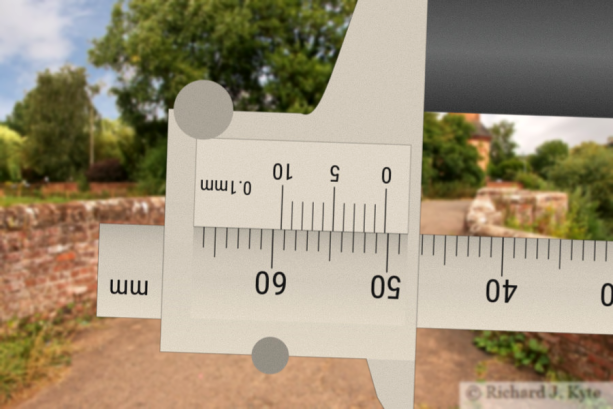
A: 50.3
